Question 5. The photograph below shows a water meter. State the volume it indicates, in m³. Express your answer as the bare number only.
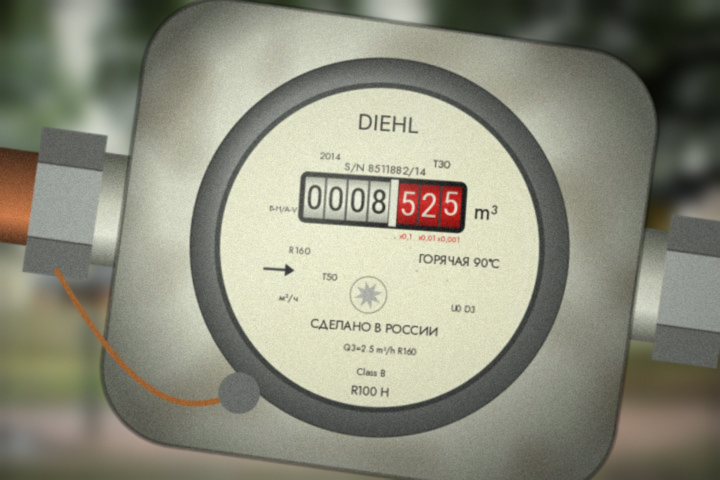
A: 8.525
